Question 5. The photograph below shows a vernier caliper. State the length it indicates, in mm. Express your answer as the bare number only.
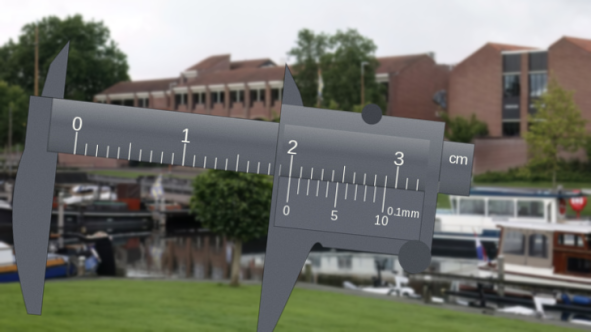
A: 20.0
